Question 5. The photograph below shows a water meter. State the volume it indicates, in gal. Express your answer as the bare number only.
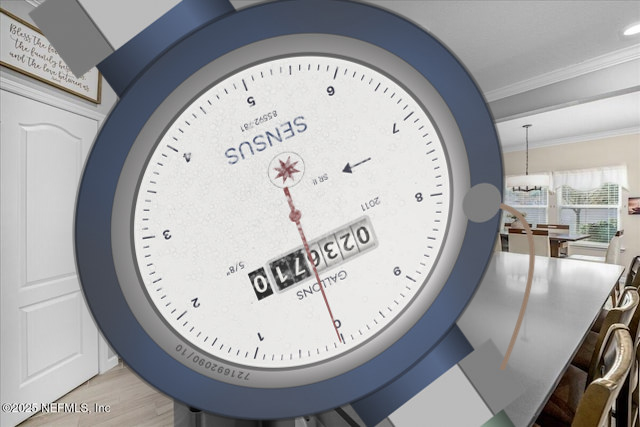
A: 236710.0
